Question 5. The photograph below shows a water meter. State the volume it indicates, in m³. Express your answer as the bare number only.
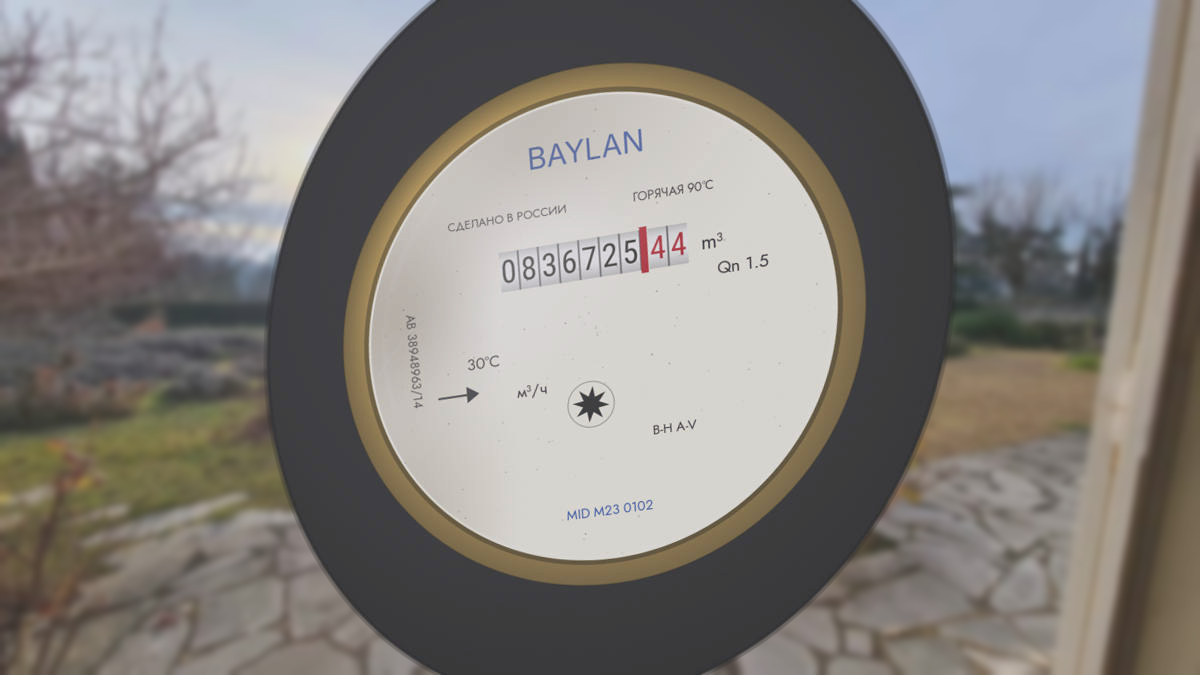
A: 836725.44
